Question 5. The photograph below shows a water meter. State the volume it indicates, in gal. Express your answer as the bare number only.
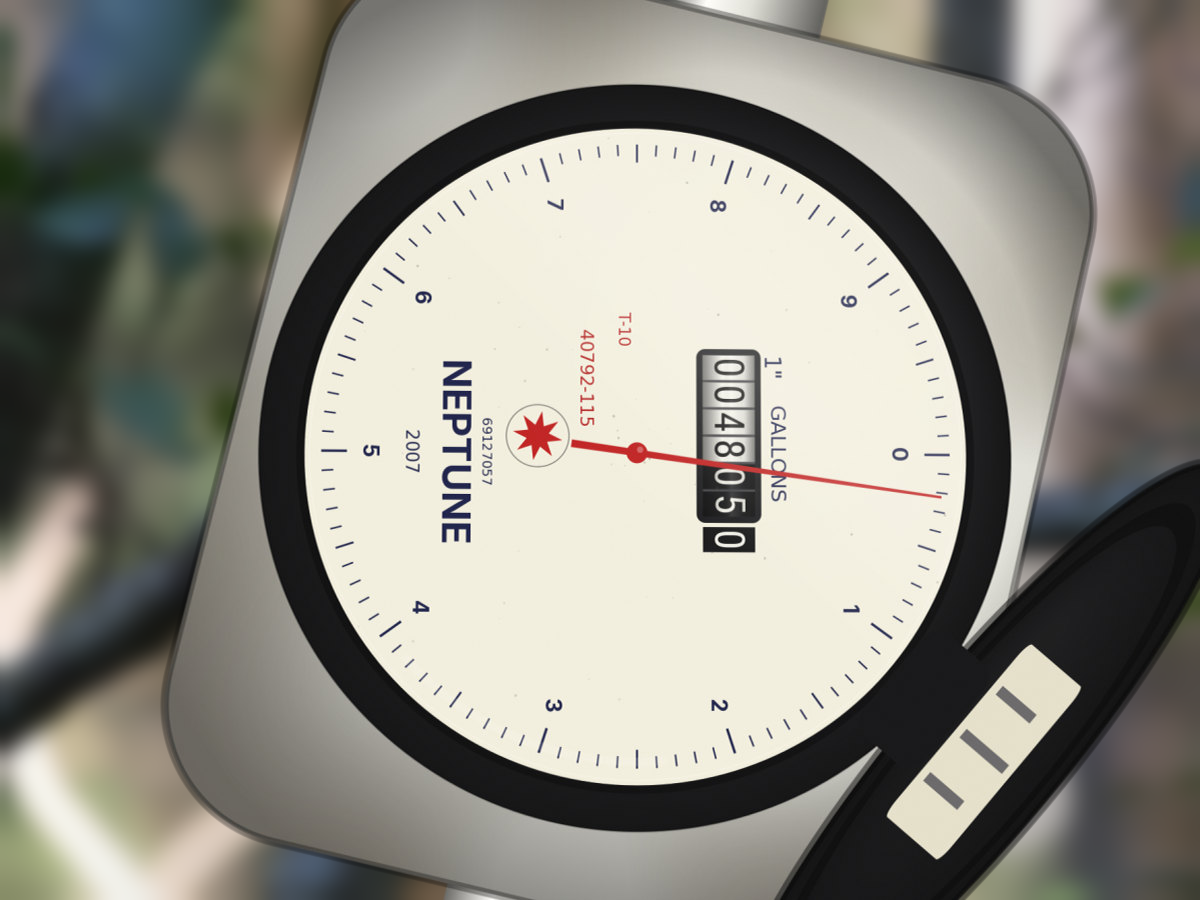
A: 48050.2
